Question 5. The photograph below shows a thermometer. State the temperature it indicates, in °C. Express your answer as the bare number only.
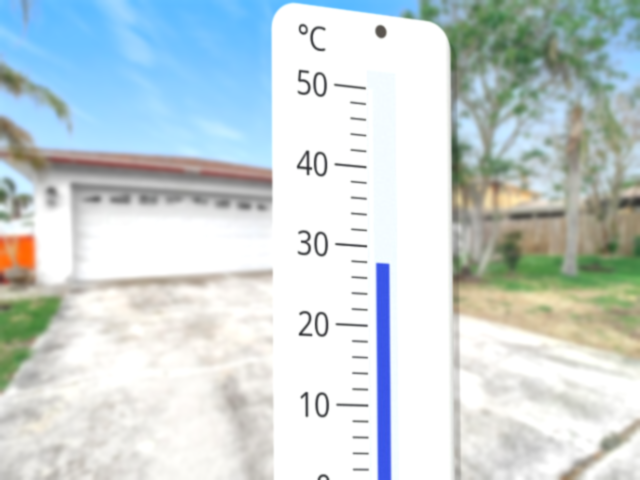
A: 28
